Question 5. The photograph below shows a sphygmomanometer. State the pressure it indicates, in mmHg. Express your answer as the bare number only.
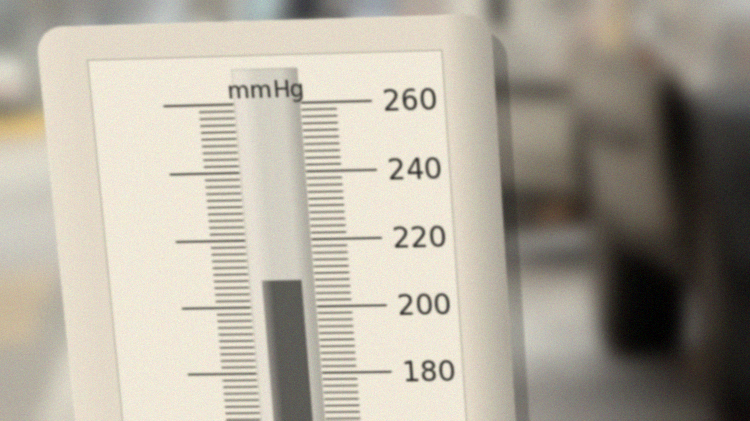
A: 208
